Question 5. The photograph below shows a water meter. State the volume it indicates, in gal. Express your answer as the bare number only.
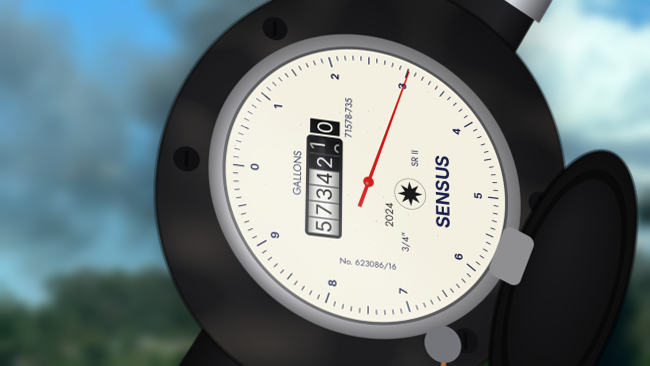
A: 5734213.0
